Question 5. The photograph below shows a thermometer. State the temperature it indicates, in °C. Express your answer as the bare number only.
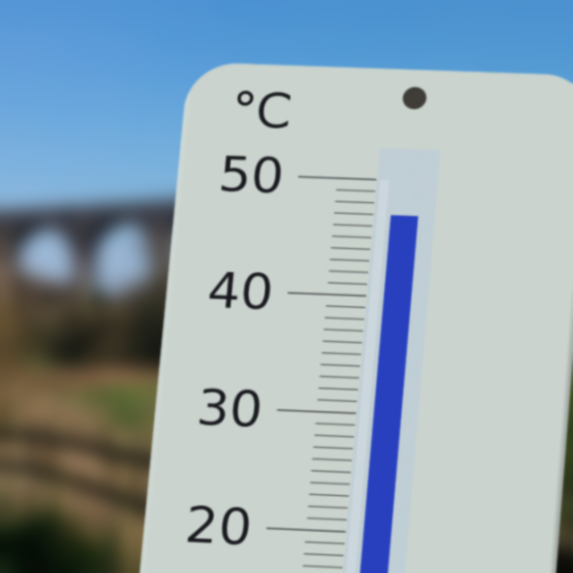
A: 47
